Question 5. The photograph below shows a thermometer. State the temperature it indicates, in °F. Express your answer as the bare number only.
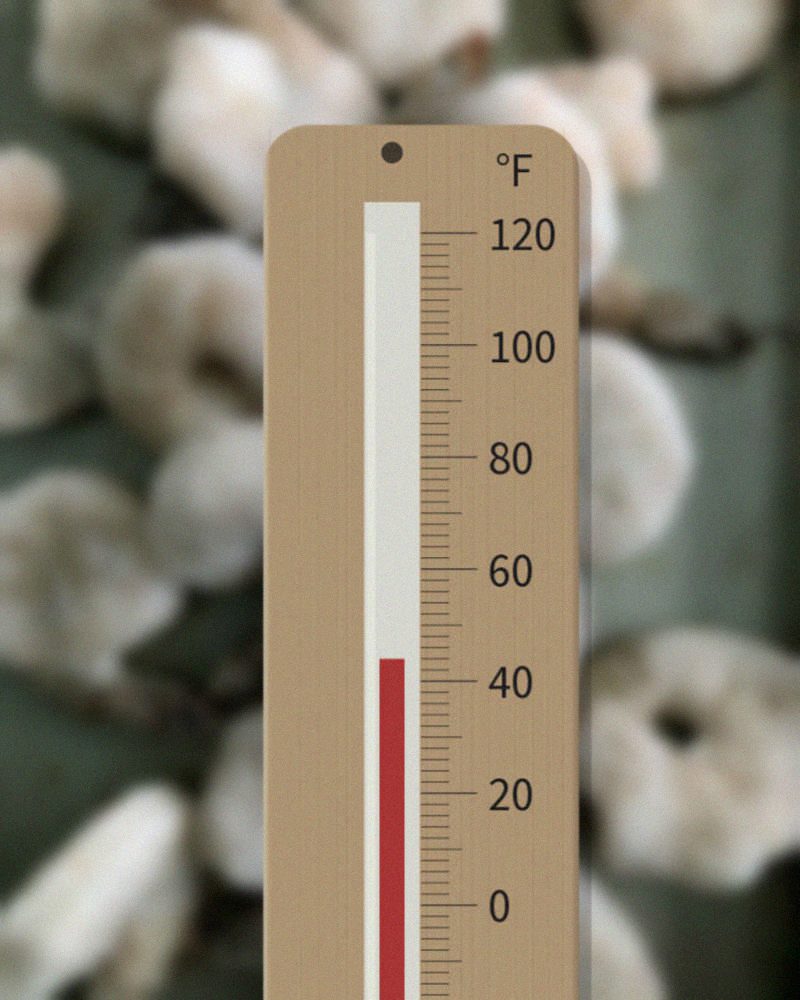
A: 44
